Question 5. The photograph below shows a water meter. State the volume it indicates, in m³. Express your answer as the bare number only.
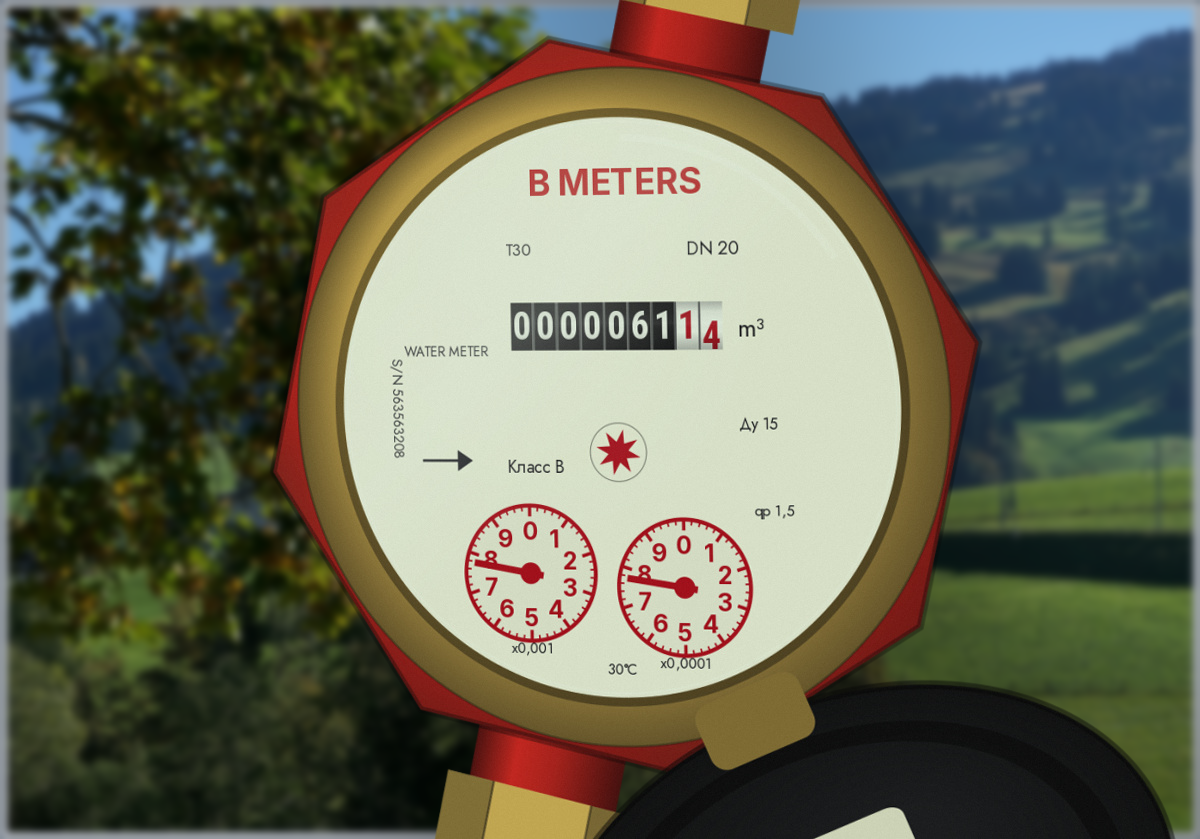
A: 61.1377
